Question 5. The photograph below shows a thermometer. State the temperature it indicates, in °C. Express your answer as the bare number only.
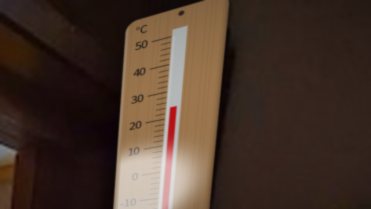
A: 24
